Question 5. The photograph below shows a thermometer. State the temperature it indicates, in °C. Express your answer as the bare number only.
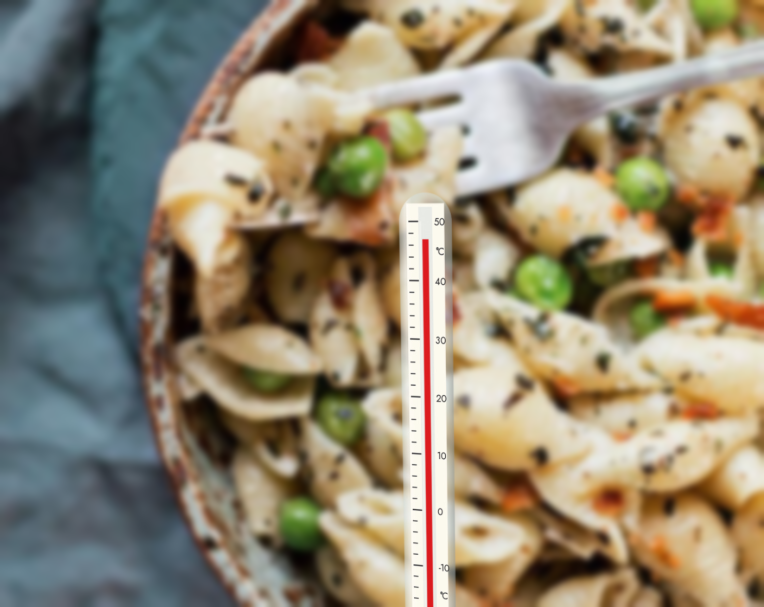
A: 47
